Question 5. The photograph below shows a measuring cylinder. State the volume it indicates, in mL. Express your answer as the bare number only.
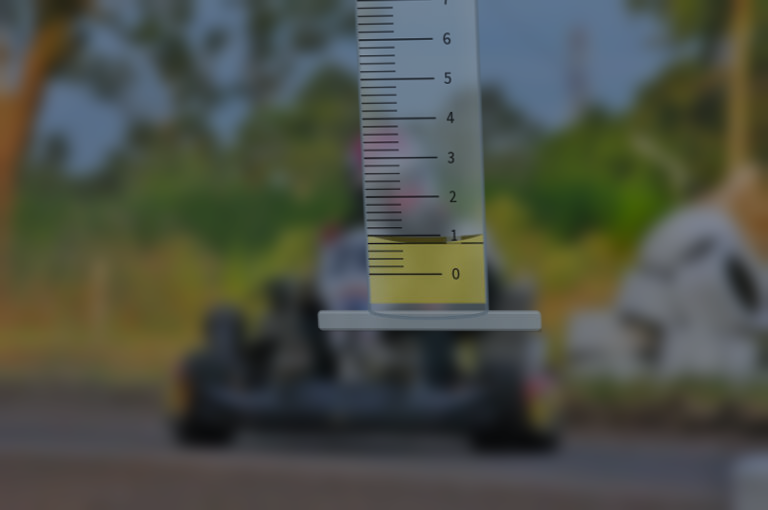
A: 0.8
